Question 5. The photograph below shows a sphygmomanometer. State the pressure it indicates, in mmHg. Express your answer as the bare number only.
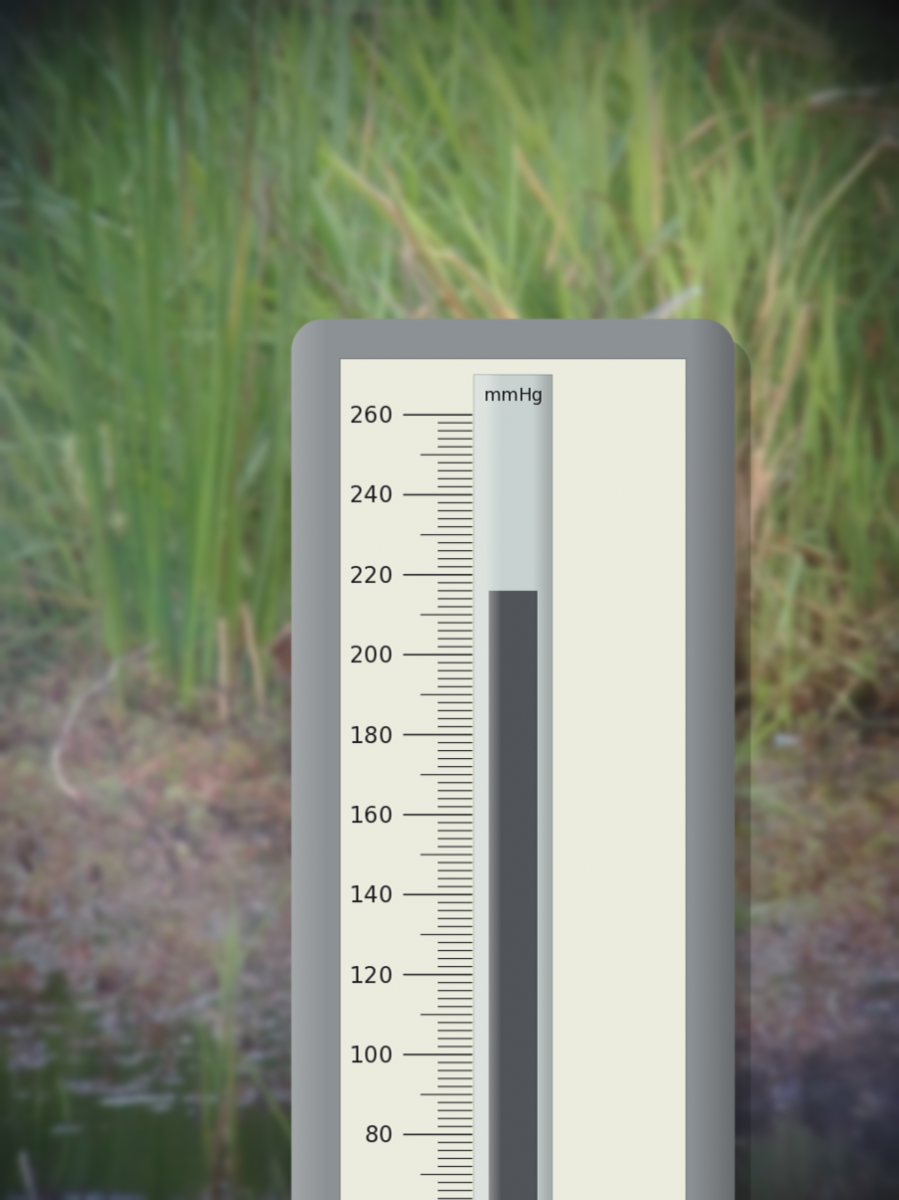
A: 216
